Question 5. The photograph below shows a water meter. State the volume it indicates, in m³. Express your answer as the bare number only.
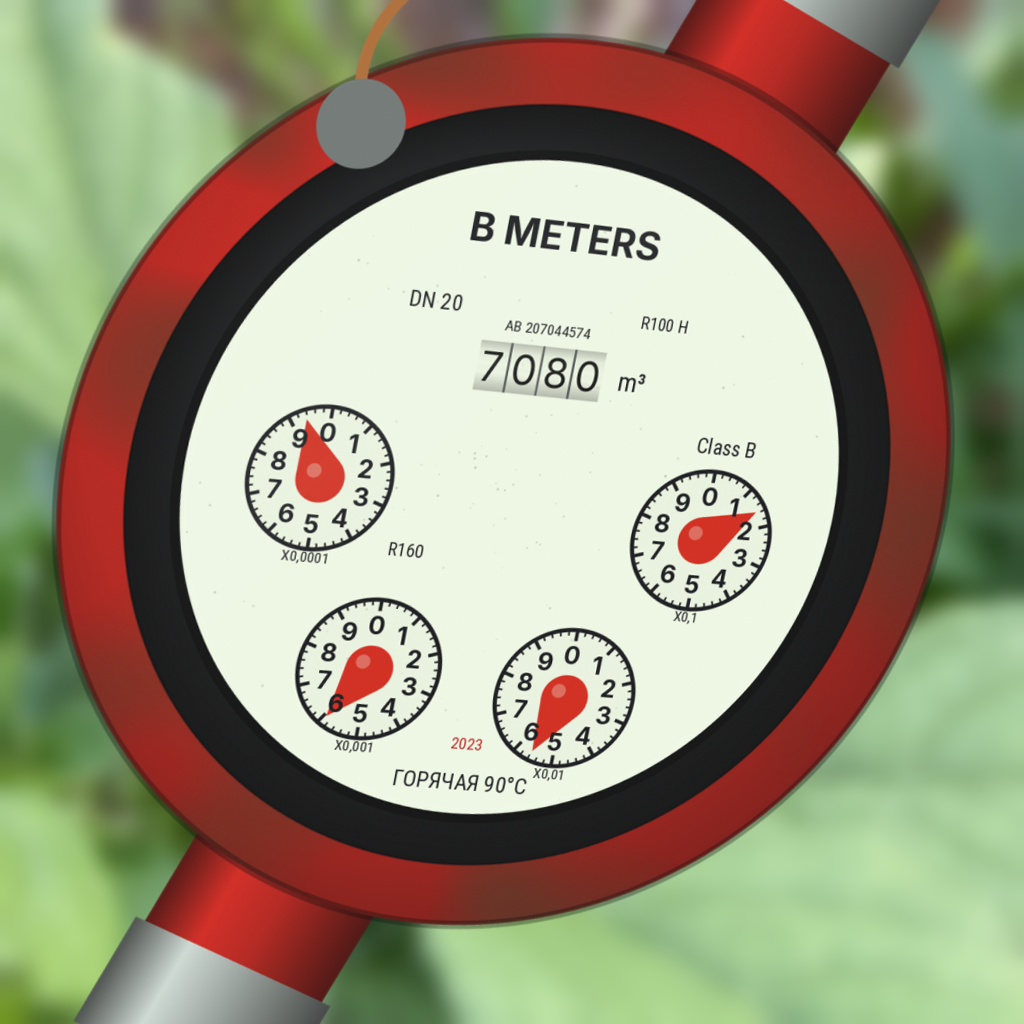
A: 7080.1559
